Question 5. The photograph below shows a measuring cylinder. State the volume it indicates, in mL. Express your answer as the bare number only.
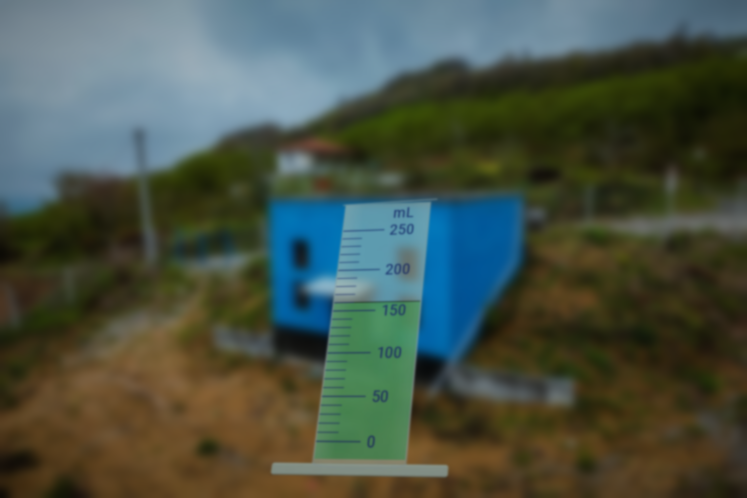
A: 160
